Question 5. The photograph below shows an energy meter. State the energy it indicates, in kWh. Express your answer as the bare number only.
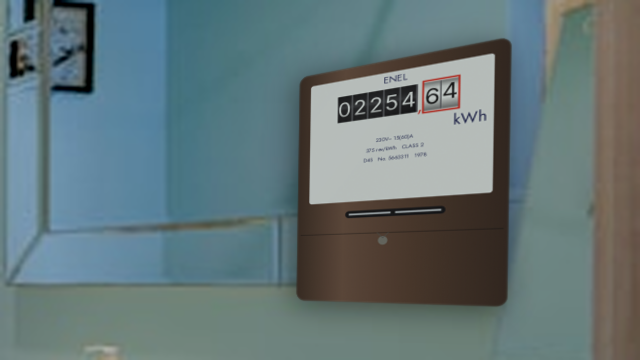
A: 2254.64
